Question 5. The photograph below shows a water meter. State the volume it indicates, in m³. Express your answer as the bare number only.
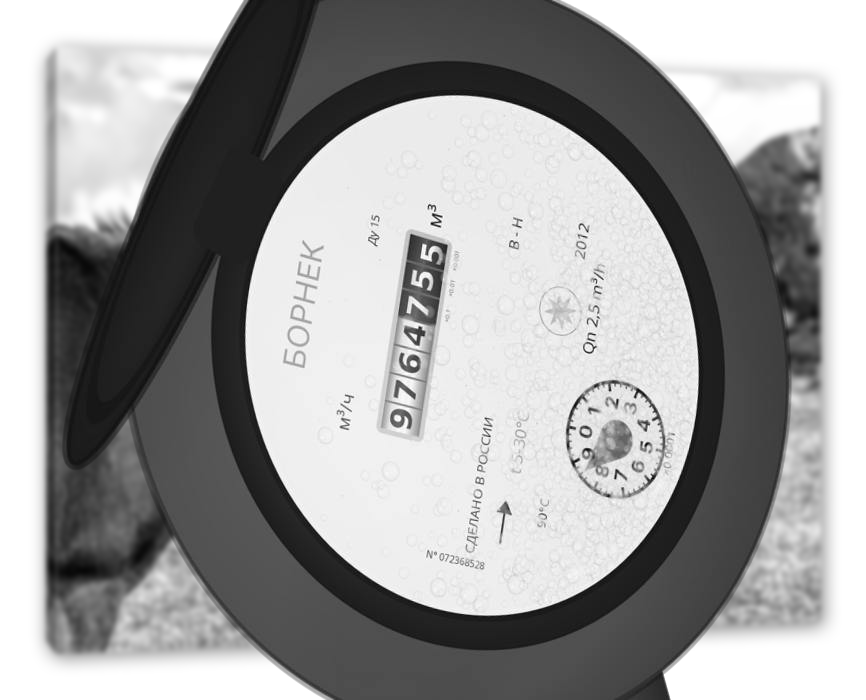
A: 9764.7548
